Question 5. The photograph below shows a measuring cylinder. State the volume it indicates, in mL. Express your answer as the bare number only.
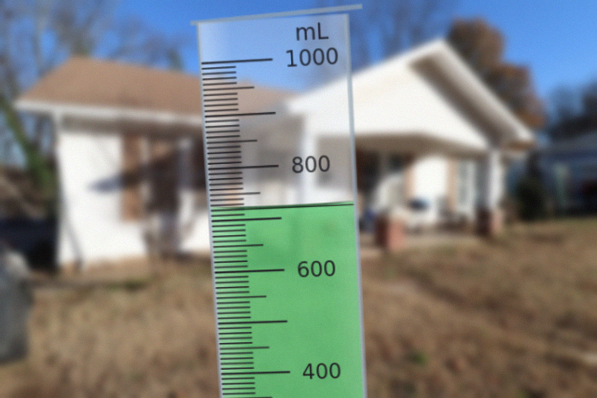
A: 720
